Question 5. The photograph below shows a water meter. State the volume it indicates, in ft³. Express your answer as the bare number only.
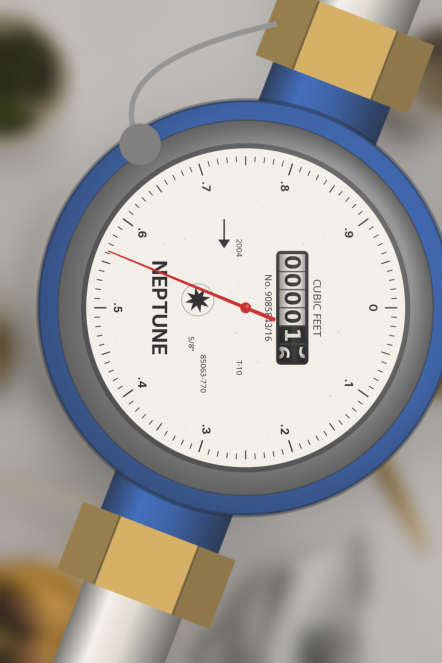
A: 15.56
